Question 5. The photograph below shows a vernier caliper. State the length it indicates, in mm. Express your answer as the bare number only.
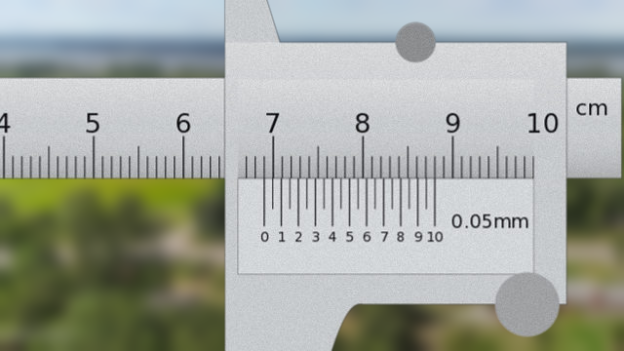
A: 69.0
